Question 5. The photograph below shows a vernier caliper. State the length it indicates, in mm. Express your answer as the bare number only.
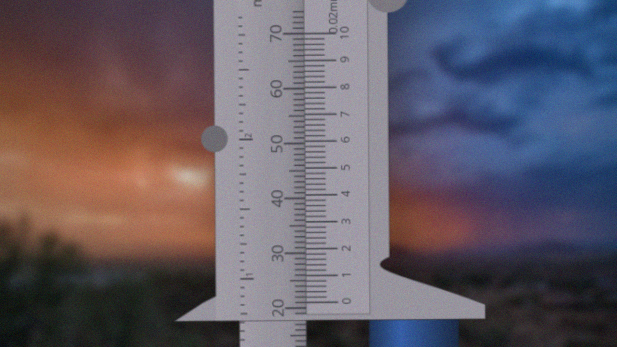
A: 21.0
